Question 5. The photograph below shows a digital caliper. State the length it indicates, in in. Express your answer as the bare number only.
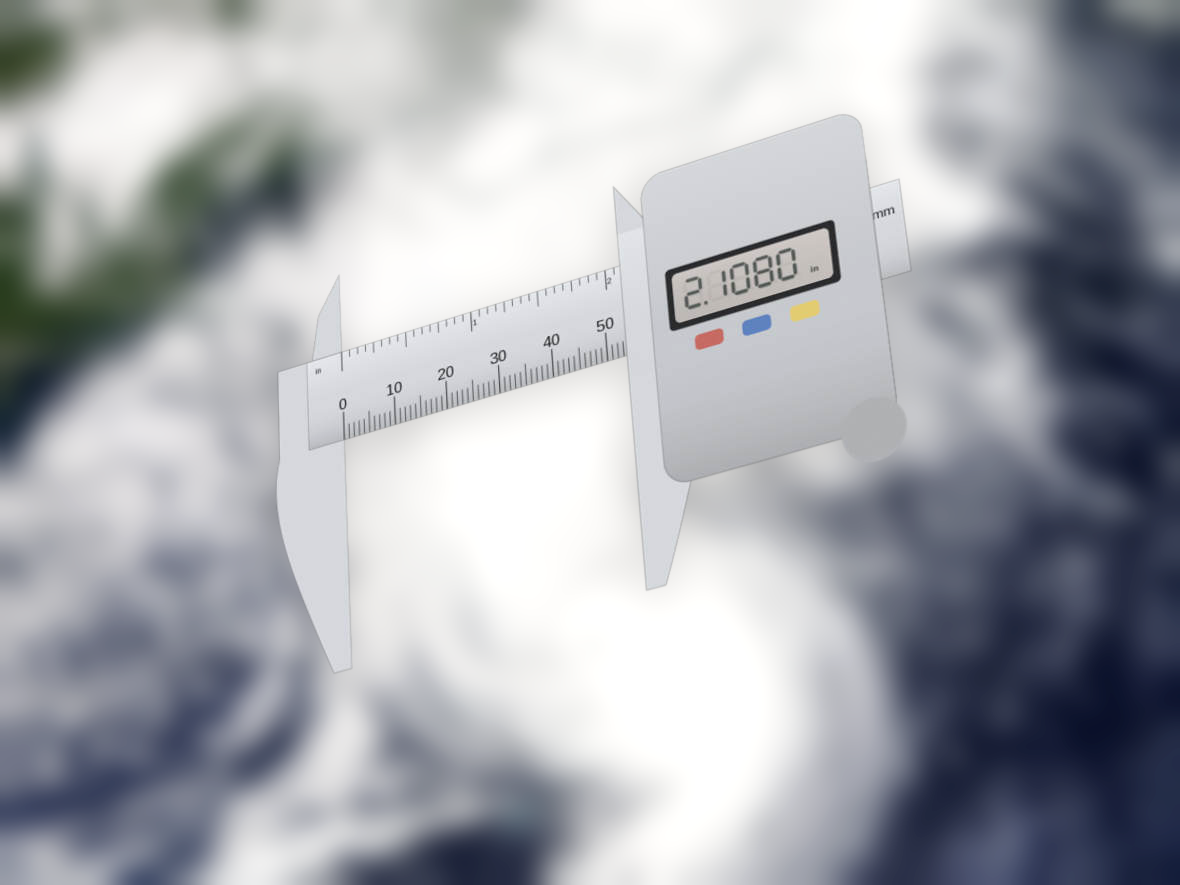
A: 2.1080
